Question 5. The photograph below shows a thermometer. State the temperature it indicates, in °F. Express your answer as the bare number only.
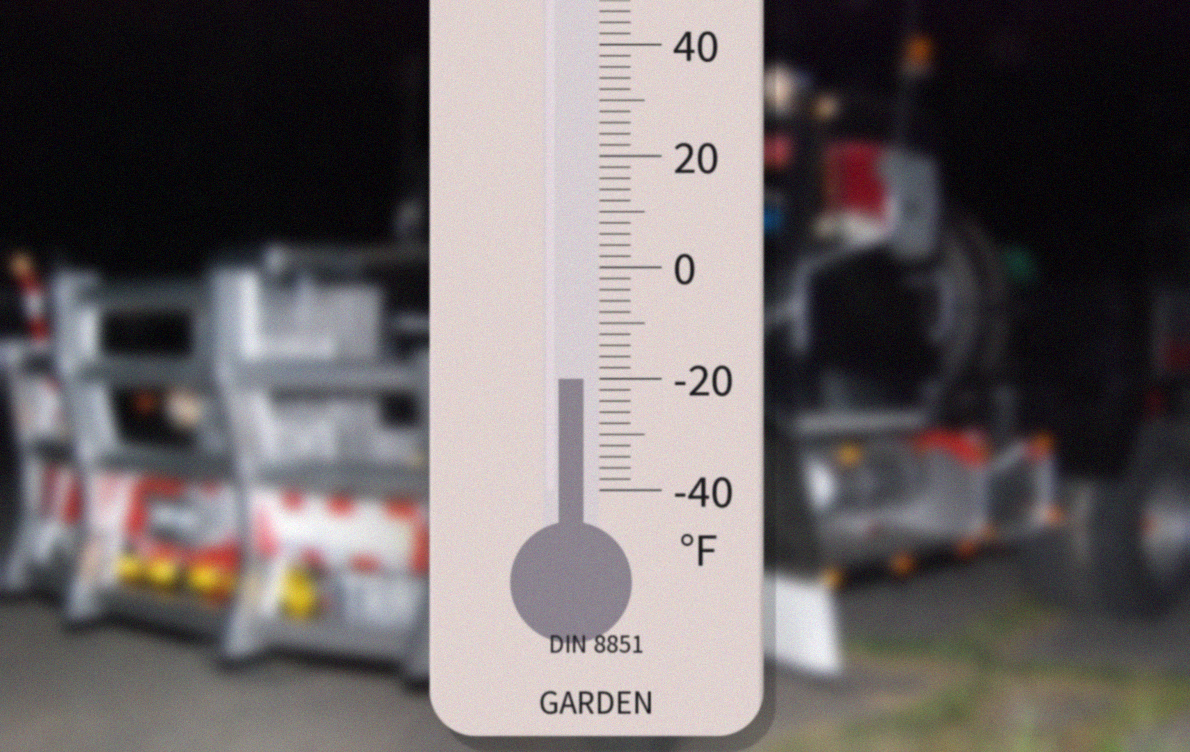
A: -20
